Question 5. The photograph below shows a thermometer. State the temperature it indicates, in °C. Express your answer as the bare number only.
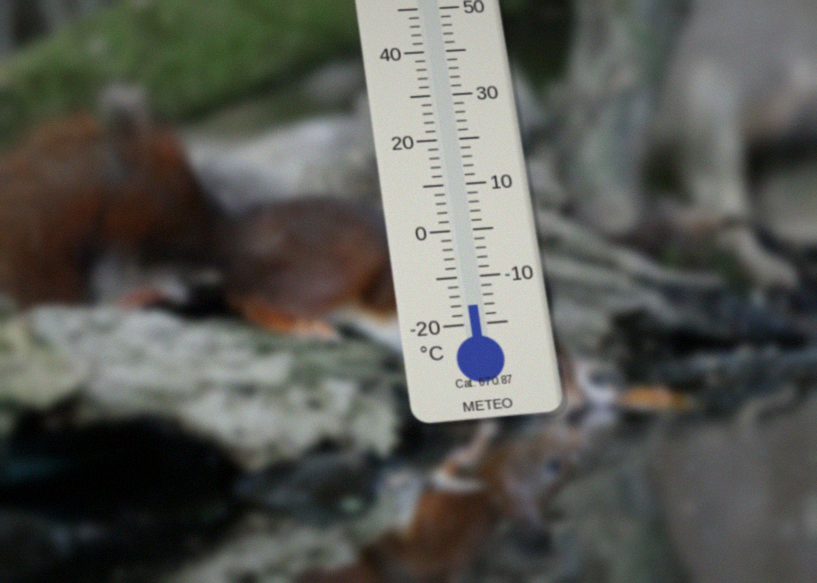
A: -16
